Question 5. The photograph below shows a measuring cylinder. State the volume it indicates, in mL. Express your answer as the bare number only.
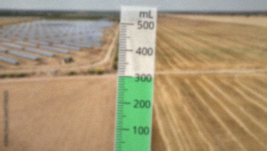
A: 300
